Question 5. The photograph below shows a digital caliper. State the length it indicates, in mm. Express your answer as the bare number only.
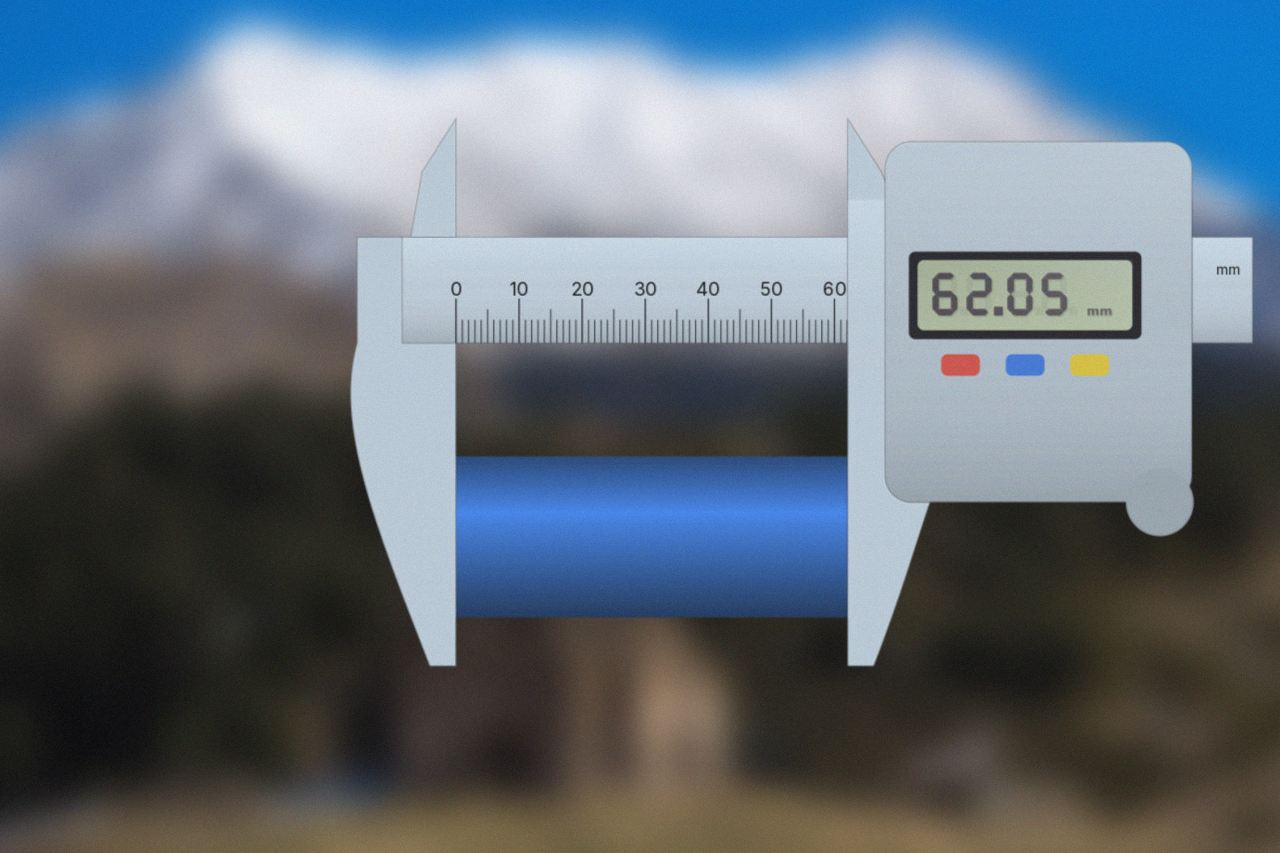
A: 62.05
